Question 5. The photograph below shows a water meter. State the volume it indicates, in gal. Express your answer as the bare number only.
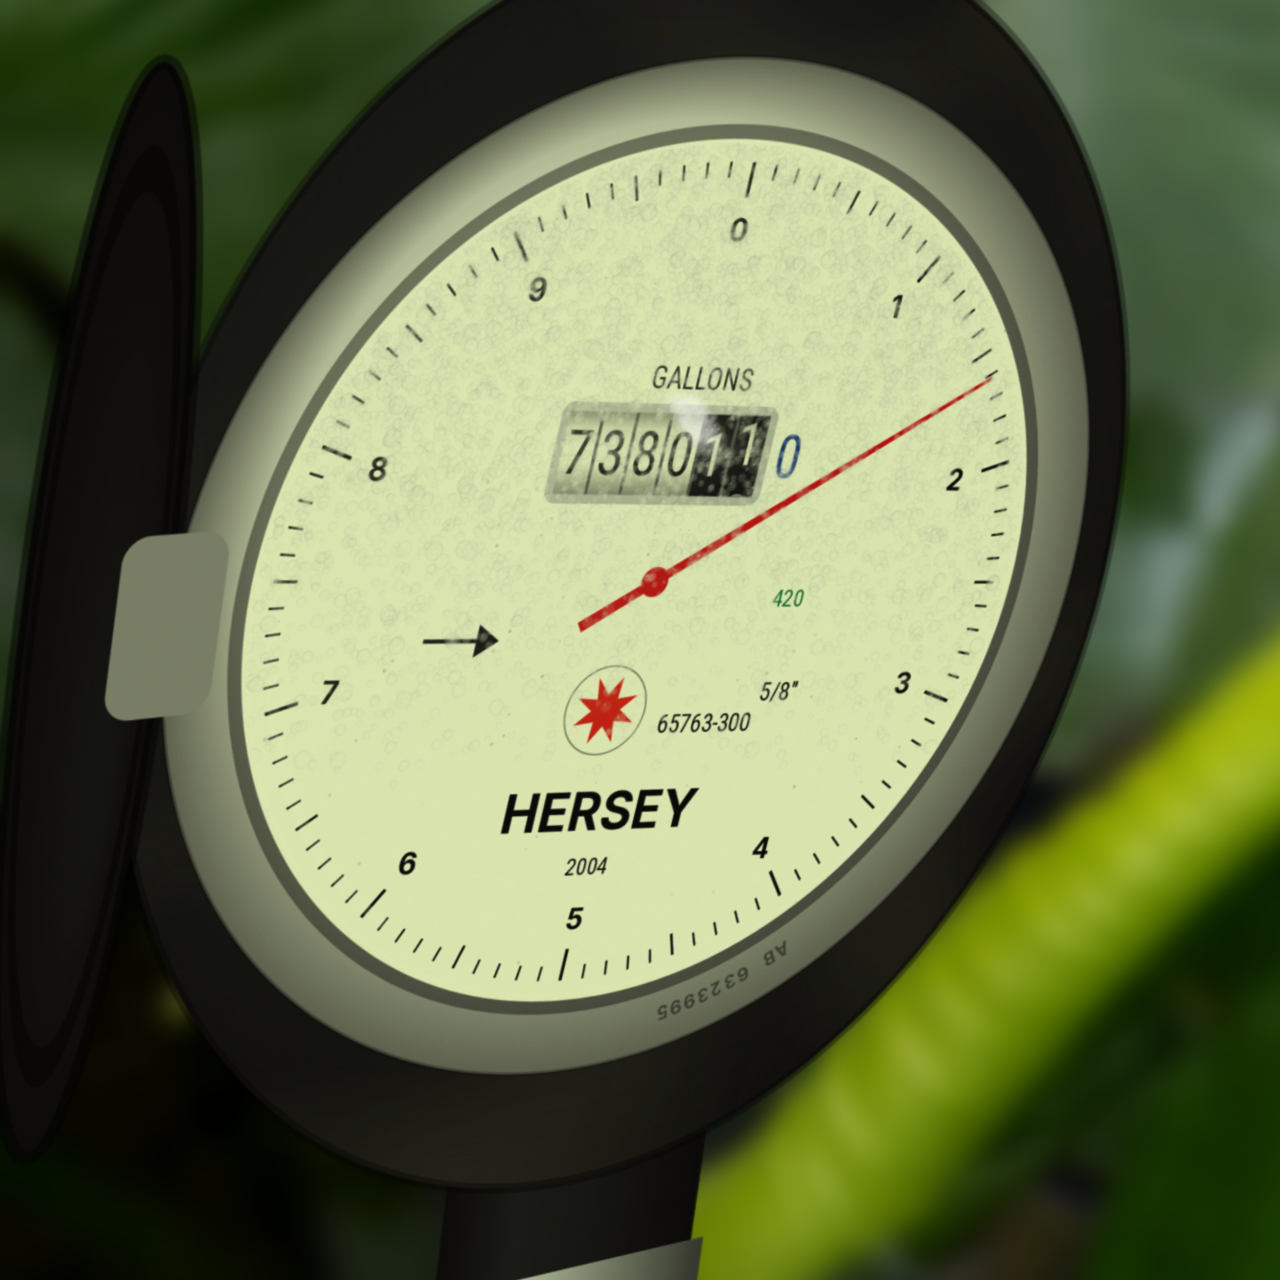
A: 7380111.6
